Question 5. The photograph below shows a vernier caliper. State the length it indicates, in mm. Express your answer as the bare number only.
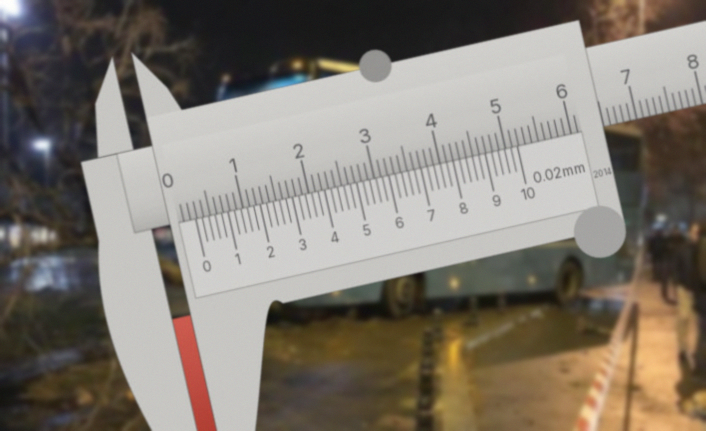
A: 2.8
